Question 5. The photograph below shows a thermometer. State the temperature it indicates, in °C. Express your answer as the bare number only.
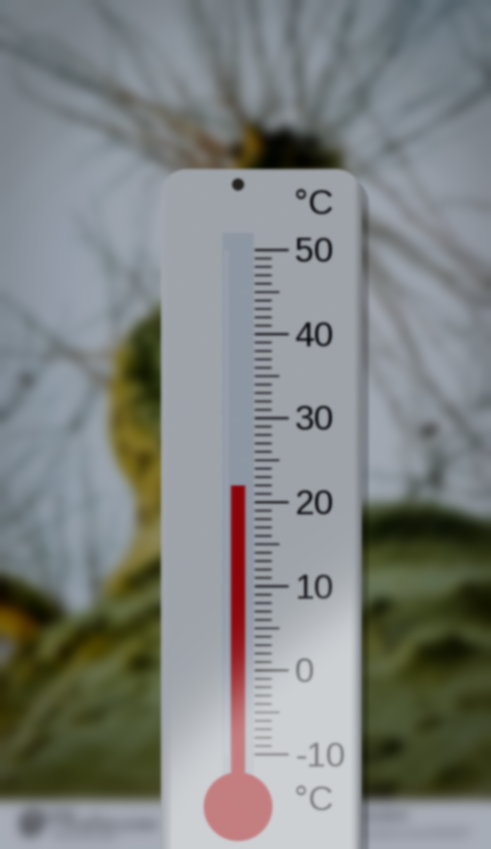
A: 22
